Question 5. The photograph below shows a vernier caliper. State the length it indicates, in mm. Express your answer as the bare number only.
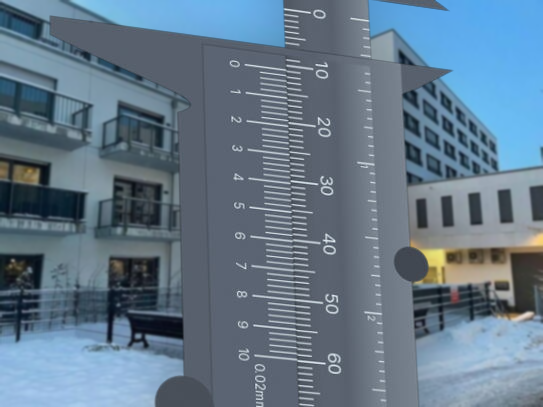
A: 10.8
